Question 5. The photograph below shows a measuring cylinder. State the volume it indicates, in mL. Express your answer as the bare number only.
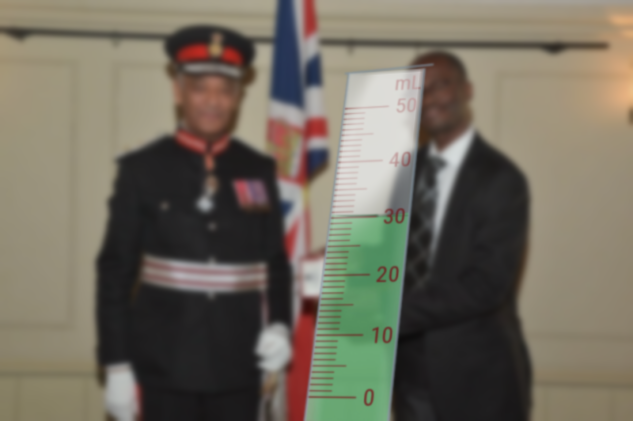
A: 30
